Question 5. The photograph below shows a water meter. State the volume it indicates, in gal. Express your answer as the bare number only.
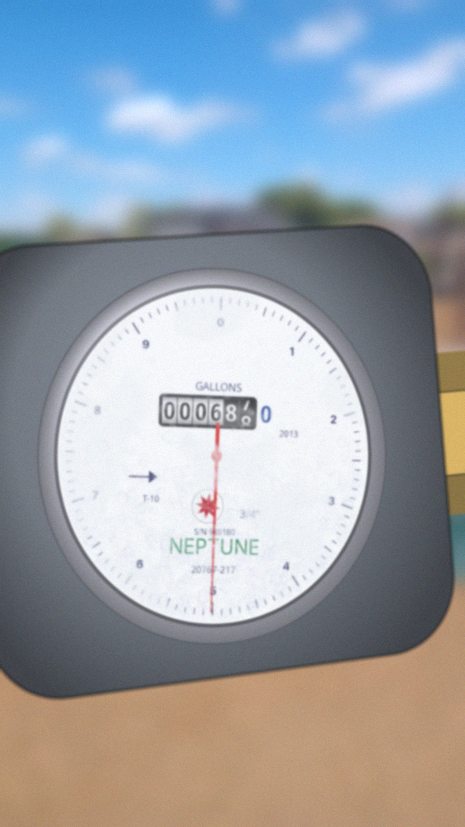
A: 6875.0
